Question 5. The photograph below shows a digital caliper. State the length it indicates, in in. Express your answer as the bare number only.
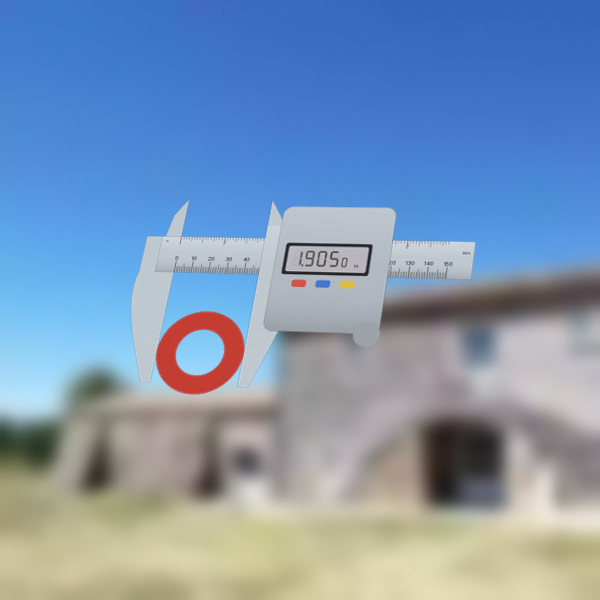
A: 1.9050
